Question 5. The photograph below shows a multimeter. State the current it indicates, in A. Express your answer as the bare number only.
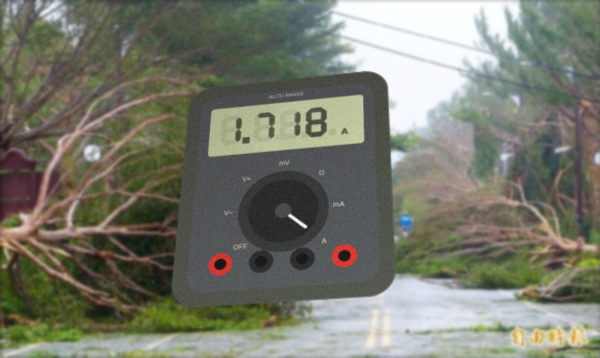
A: 1.718
